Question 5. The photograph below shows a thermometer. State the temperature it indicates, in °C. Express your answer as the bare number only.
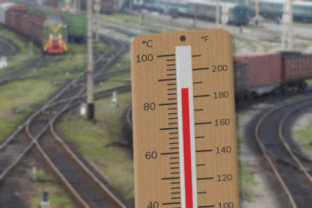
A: 86
